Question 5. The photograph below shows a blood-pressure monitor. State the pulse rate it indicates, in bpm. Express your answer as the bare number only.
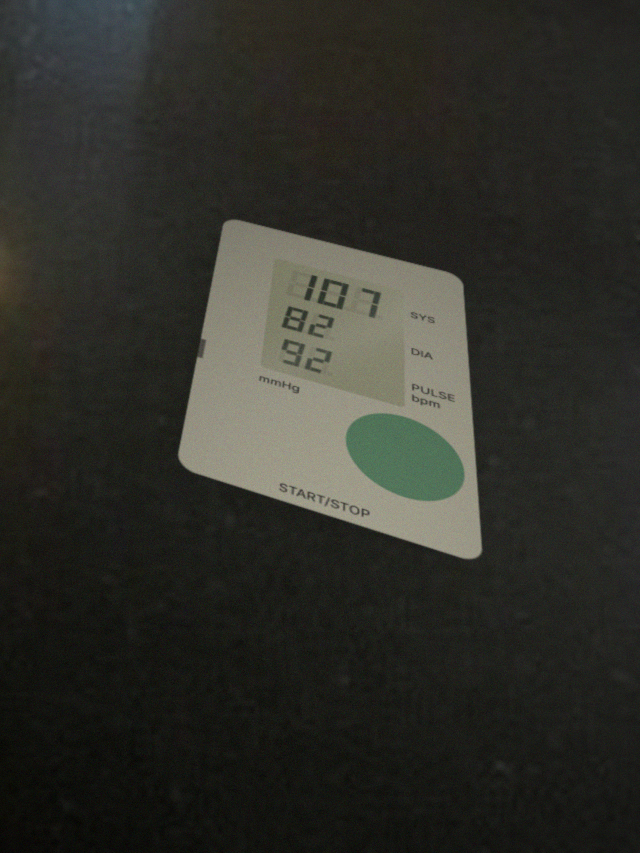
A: 92
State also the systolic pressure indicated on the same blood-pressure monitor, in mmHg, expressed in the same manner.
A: 107
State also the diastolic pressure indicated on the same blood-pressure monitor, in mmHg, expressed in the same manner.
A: 82
